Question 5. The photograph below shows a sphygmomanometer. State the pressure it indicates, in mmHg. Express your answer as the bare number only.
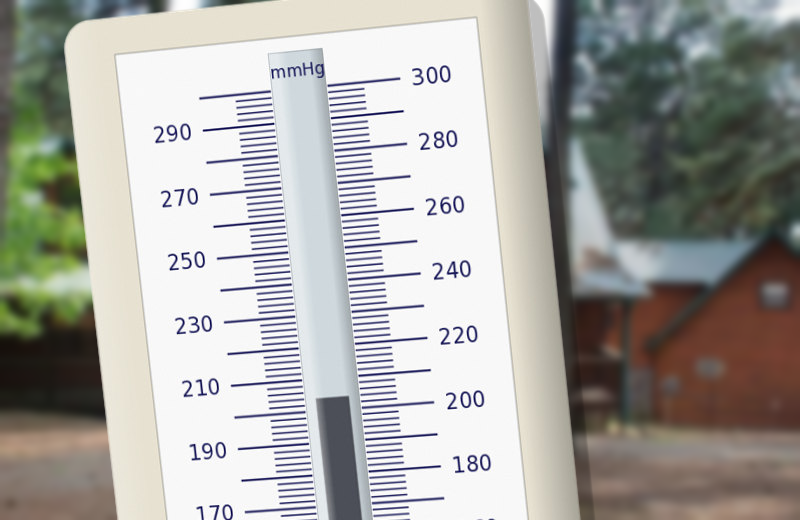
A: 204
